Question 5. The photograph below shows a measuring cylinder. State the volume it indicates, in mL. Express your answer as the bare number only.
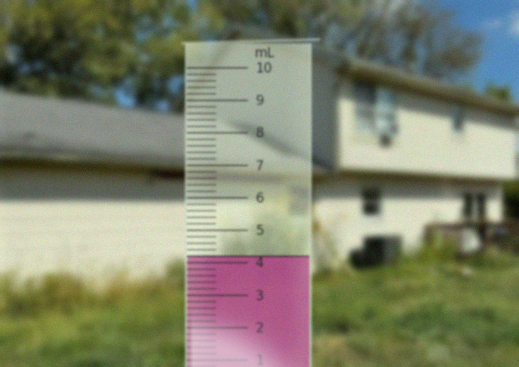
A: 4.2
